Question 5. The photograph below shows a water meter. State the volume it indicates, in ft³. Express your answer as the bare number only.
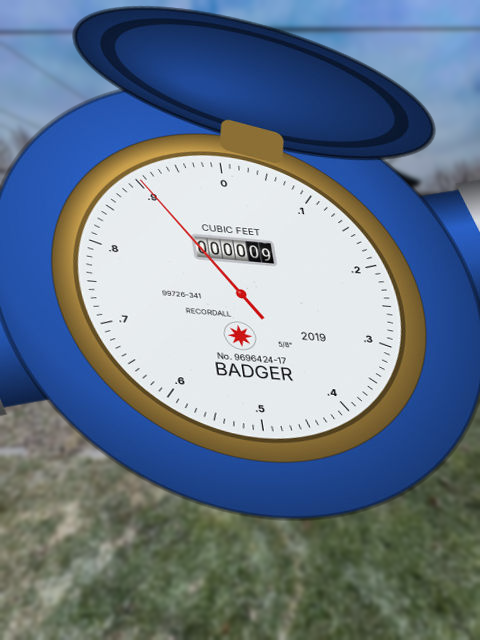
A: 8.90
